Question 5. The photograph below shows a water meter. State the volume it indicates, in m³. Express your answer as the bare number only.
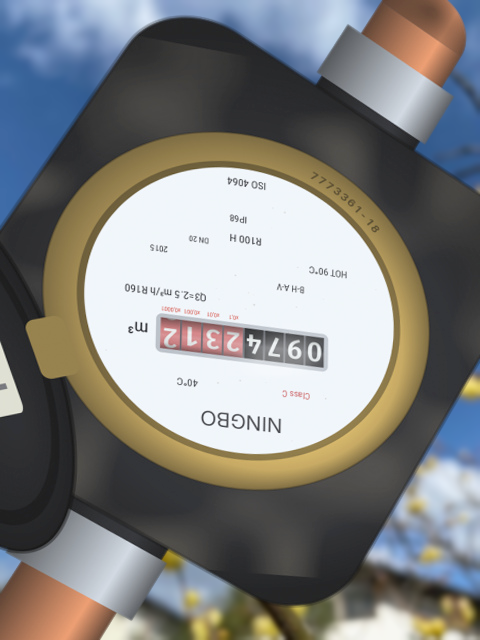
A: 974.2312
